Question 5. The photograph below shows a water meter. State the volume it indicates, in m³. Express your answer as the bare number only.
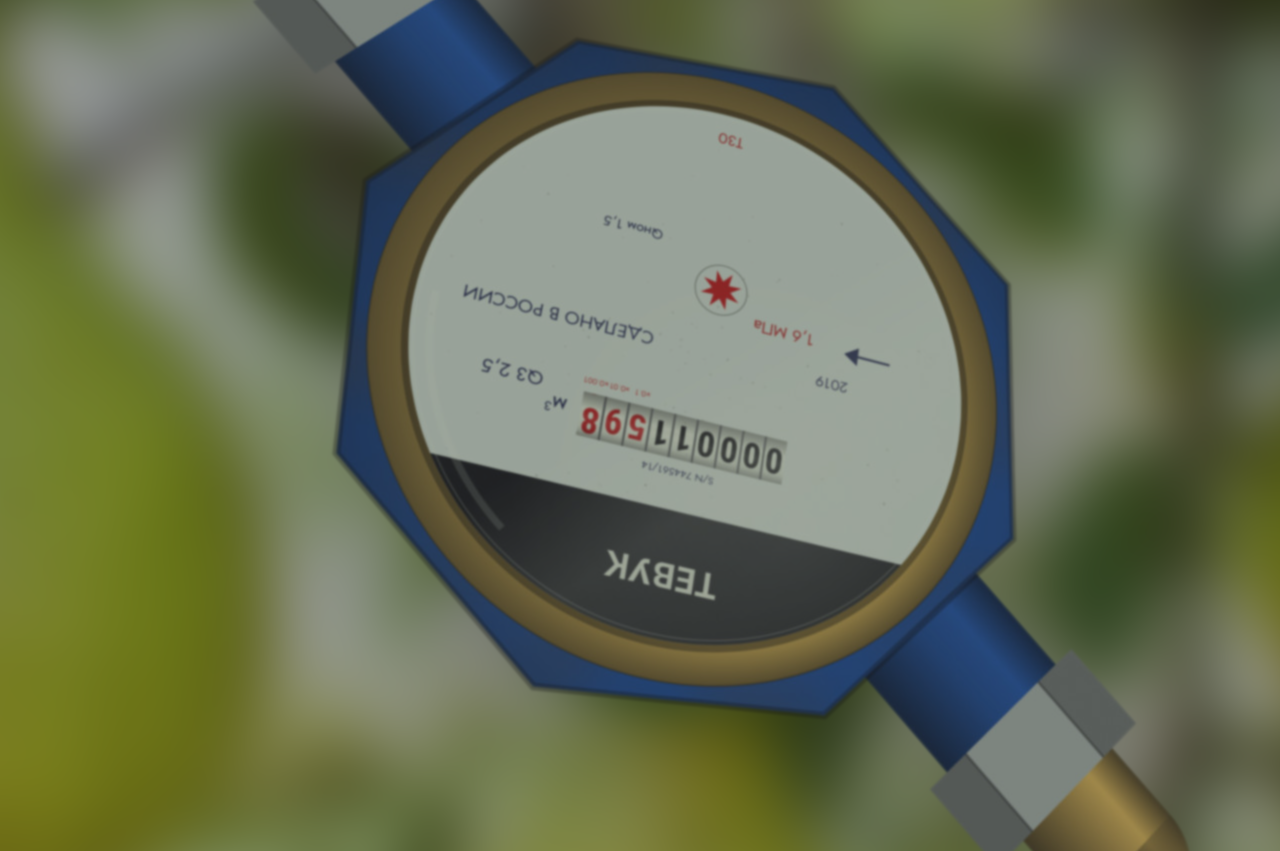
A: 11.598
